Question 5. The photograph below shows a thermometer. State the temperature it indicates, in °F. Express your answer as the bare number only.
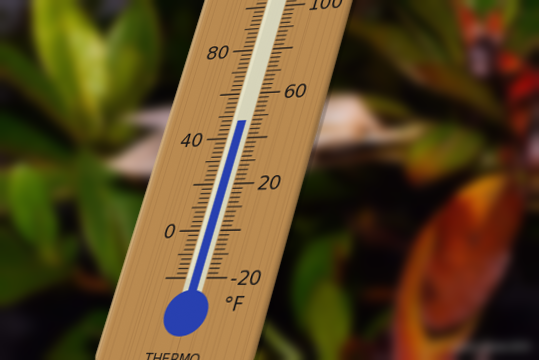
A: 48
